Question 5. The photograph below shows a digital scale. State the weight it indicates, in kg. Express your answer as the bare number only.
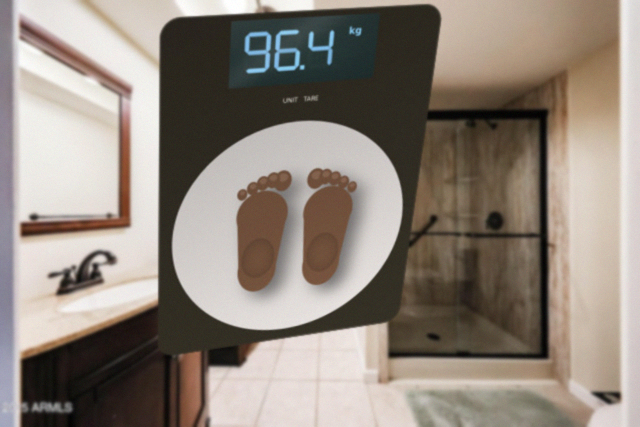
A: 96.4
